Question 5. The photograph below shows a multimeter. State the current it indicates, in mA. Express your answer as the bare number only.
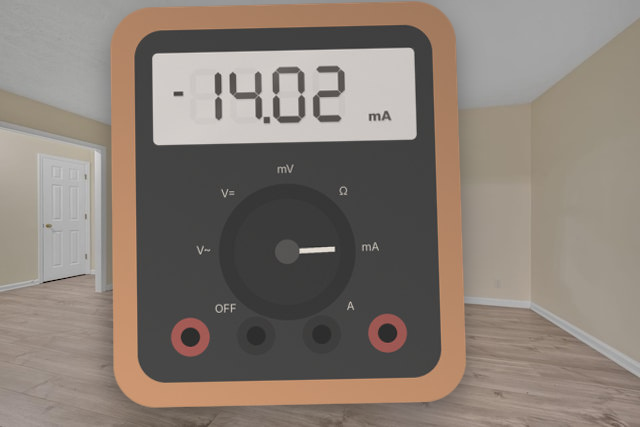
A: -14.02
